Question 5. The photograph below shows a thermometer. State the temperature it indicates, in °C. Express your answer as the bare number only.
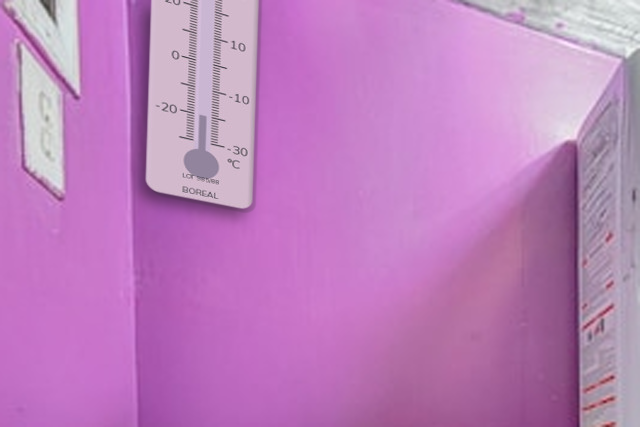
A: -20
